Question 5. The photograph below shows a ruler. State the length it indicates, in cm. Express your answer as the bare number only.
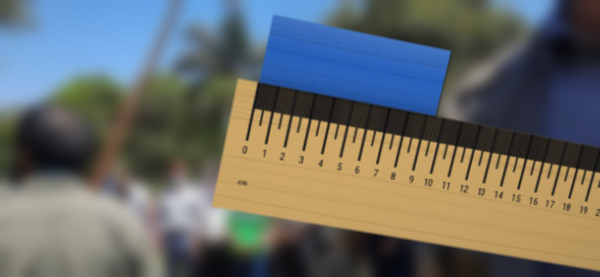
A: 9.5
